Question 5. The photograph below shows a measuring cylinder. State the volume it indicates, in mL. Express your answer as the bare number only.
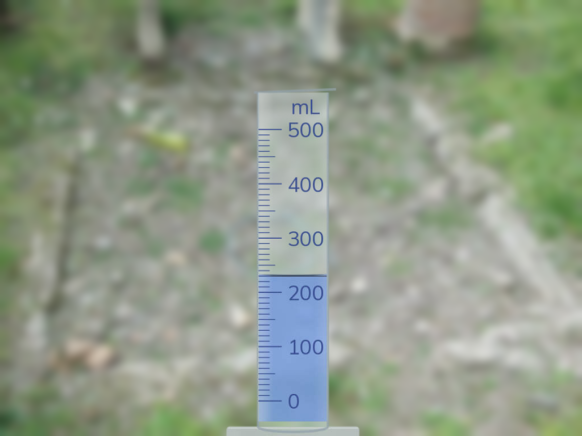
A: 230
